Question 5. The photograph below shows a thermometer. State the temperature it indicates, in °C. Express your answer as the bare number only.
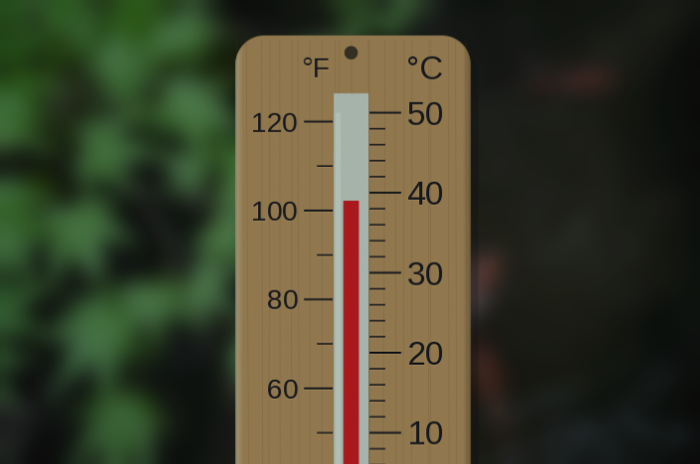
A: 39
